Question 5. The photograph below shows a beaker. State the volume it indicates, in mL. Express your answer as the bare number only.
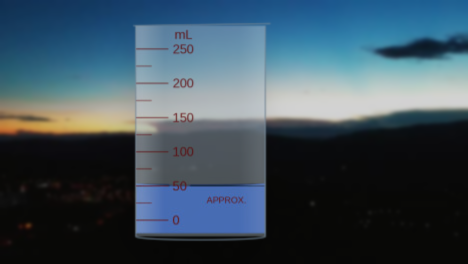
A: 50
